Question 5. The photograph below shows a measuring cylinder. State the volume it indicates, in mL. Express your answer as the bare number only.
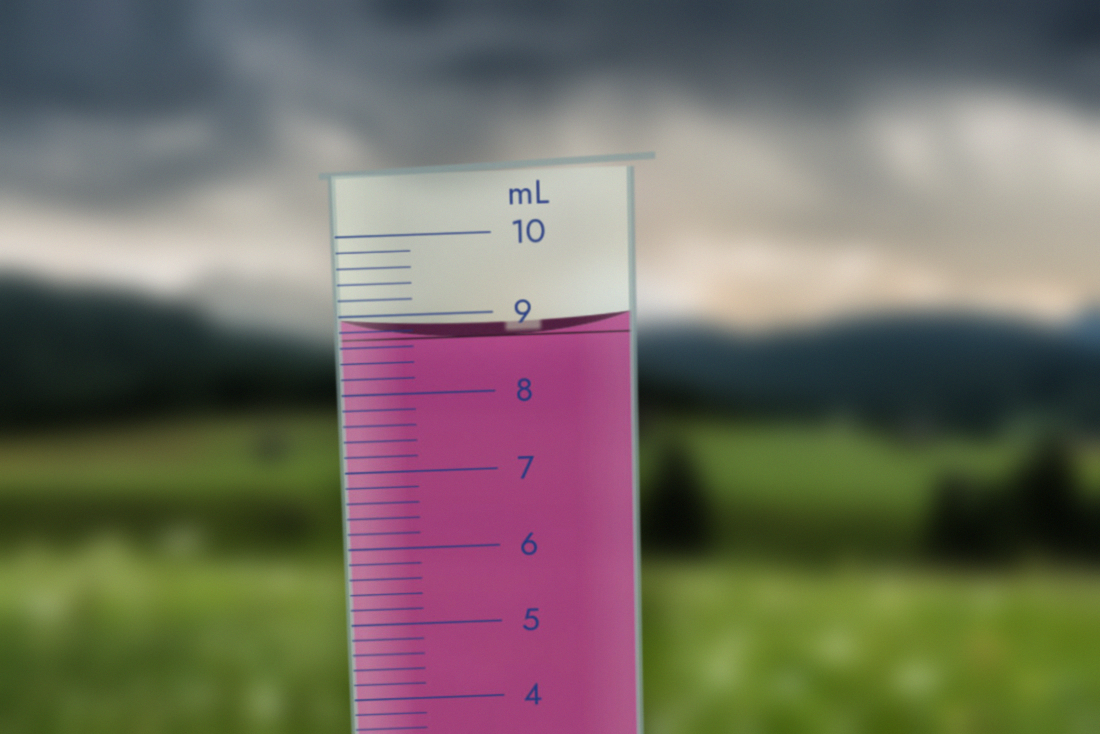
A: 8.7
